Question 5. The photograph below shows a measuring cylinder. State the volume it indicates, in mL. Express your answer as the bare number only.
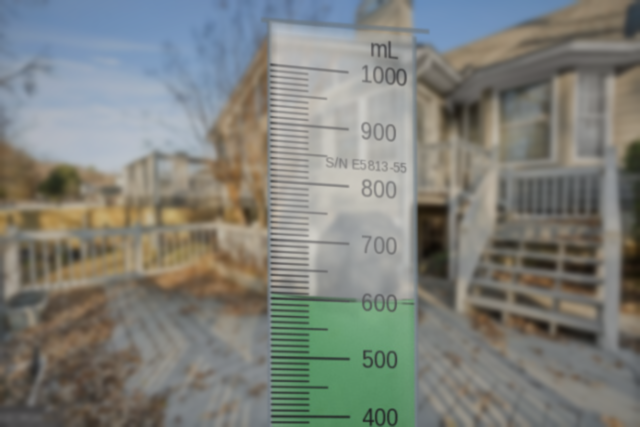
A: 600
